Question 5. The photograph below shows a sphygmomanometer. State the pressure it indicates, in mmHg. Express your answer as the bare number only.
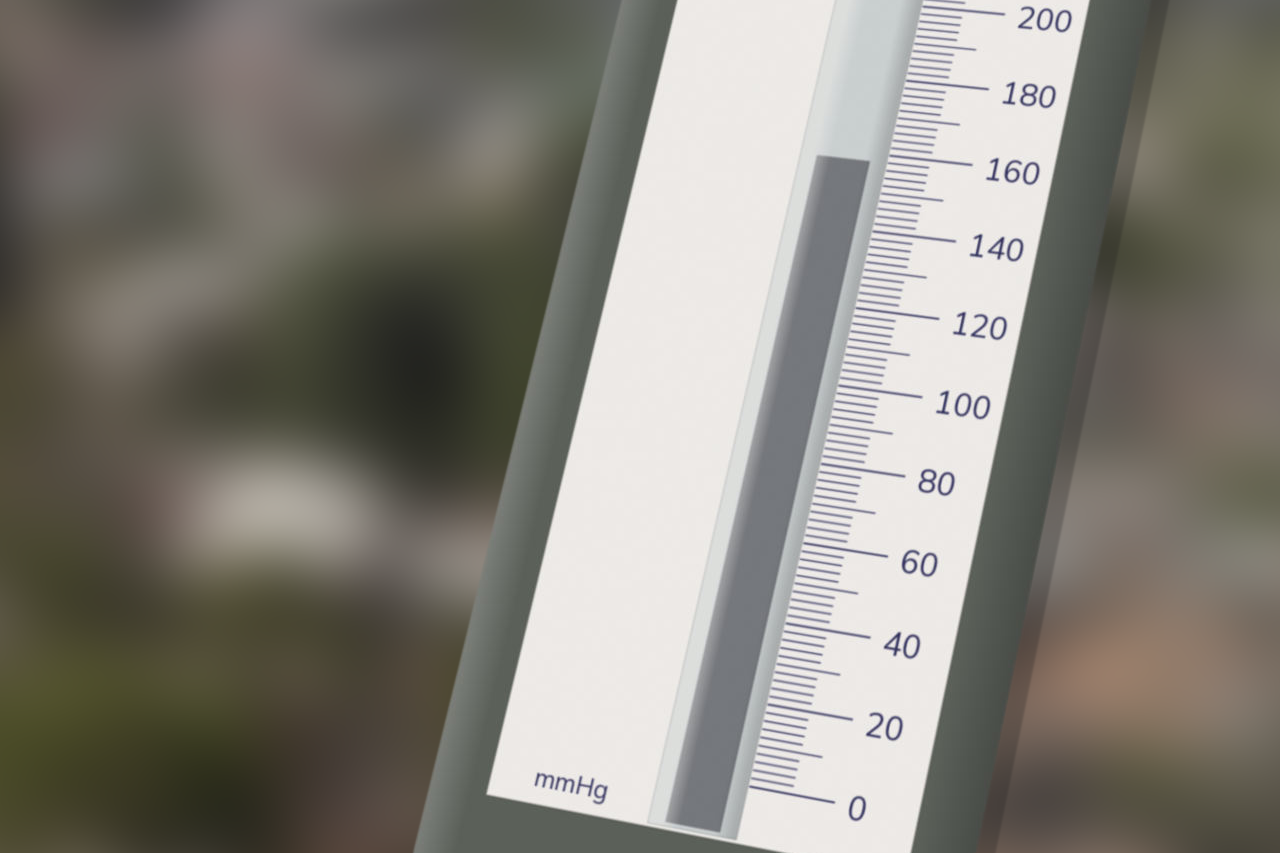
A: 158
